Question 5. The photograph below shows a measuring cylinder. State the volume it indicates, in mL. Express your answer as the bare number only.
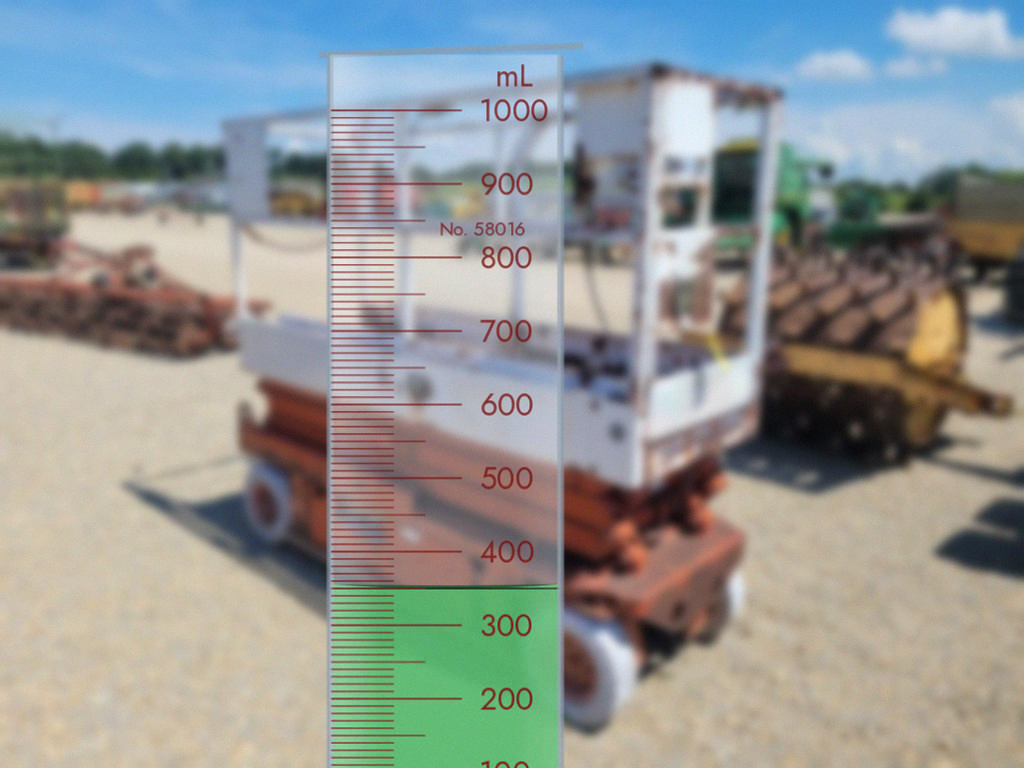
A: 350
